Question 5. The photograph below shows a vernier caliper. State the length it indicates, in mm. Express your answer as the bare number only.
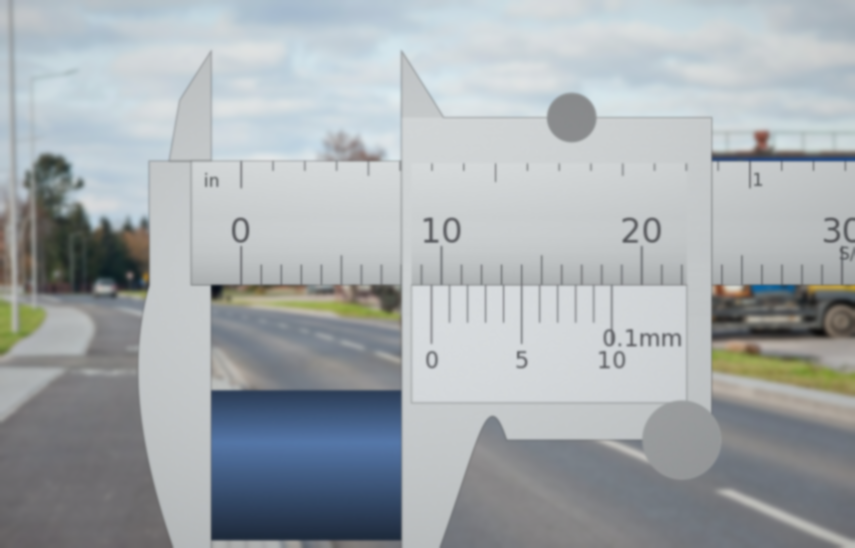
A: 9.5
